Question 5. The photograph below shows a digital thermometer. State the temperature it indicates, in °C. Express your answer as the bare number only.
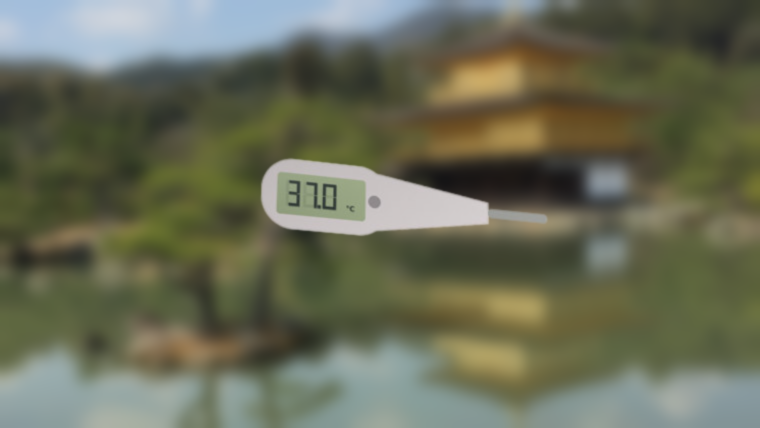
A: 37.0
